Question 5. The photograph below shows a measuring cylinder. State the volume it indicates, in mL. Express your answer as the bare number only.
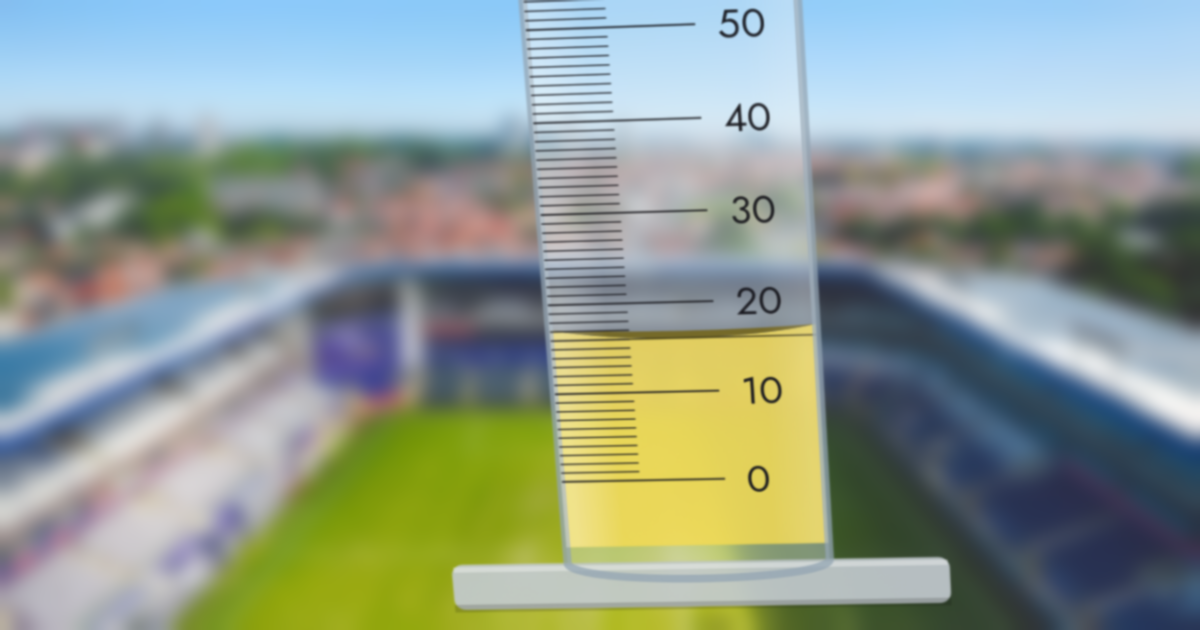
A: 16
